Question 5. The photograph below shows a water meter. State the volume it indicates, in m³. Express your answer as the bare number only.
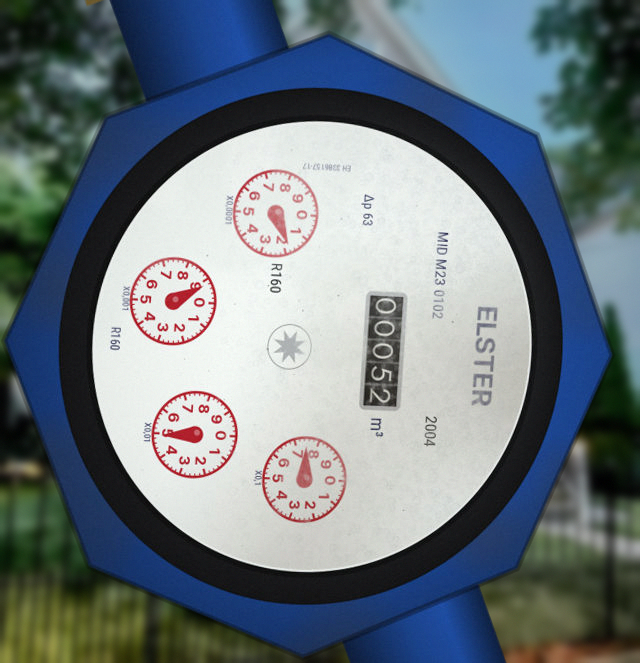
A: 52.7491
